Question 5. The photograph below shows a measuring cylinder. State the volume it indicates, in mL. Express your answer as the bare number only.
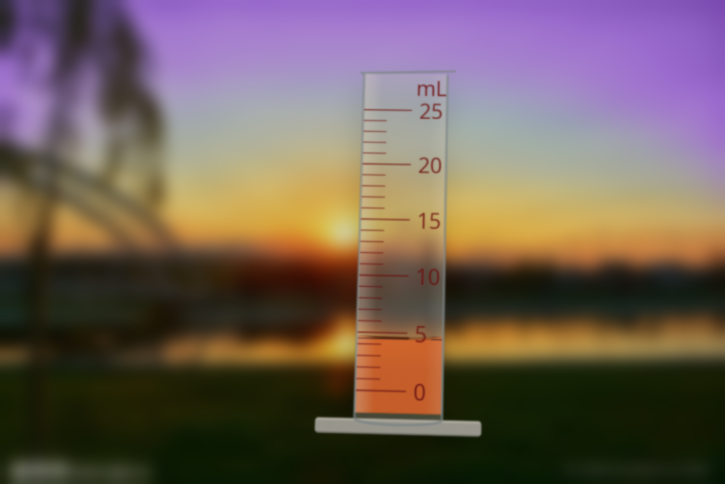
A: 4.5
